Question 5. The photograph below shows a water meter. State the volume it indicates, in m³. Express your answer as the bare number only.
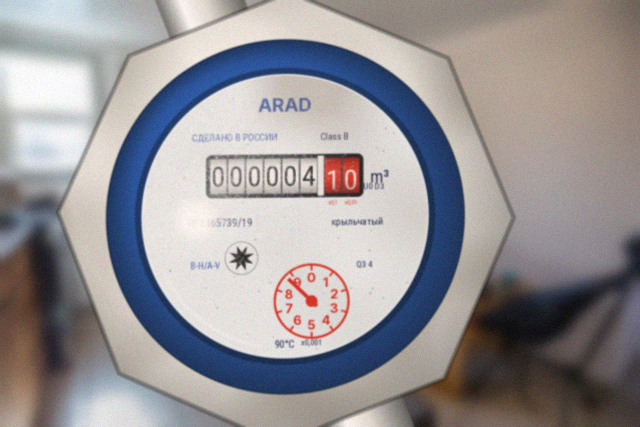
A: 4.098
